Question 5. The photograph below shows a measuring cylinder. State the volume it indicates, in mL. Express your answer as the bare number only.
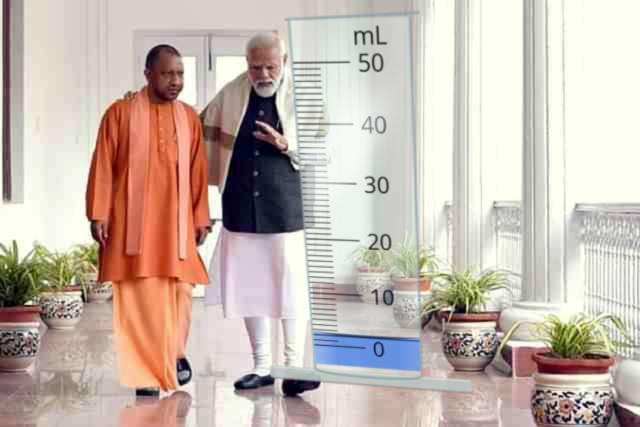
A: 2
